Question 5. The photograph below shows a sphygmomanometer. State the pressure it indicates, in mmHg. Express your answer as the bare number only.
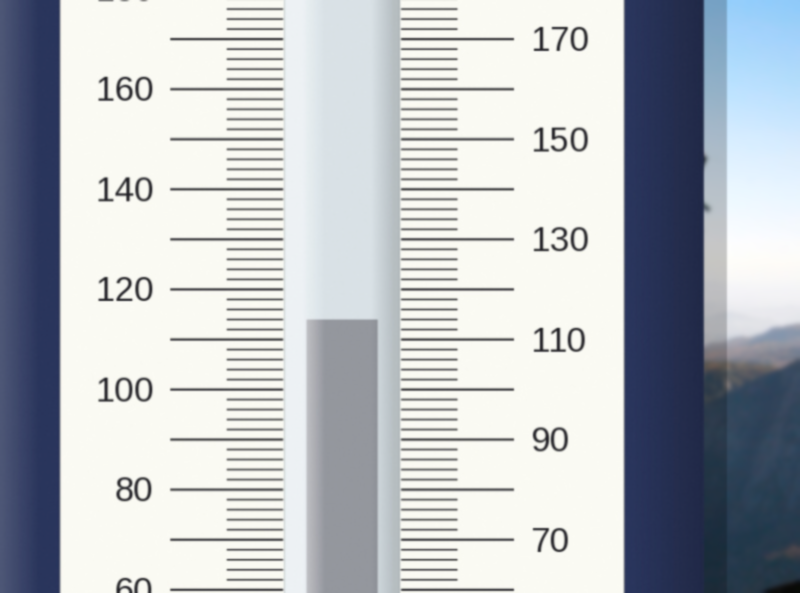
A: 114
